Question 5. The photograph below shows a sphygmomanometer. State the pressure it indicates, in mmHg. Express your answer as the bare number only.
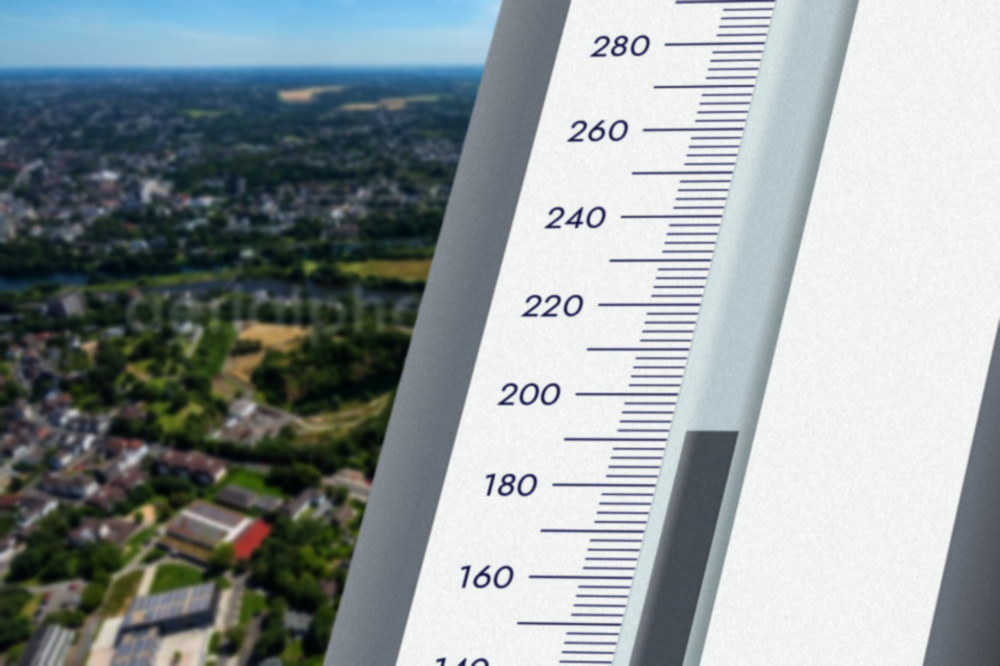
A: 192
